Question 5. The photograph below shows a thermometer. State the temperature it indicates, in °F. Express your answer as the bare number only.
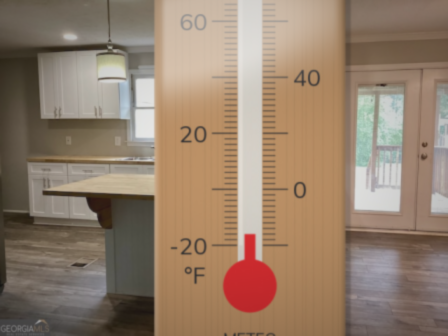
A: -16
